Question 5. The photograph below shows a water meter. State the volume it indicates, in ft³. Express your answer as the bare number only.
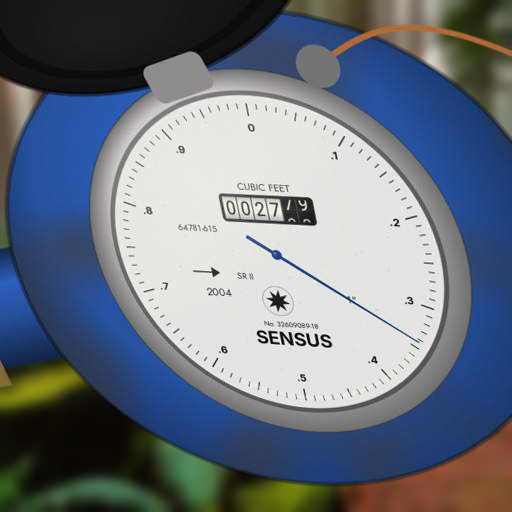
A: 2779.34
